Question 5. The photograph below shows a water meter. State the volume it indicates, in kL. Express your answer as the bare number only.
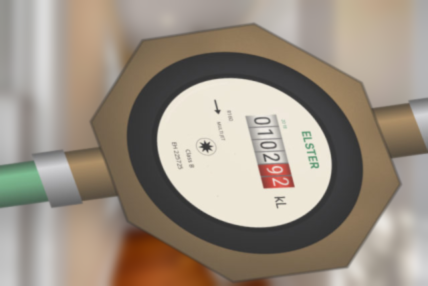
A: 102.92
